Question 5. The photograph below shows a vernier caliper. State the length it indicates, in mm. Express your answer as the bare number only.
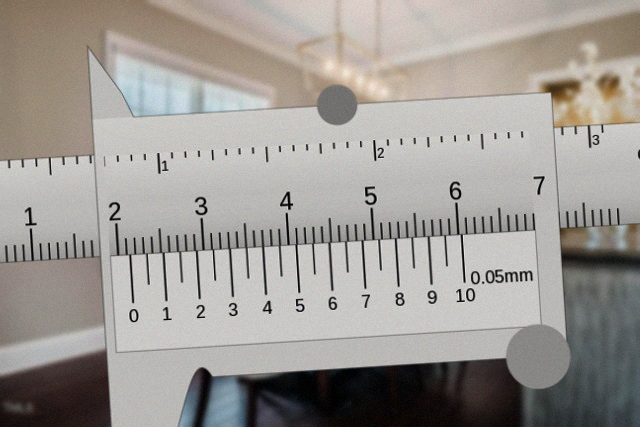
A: 21.4
